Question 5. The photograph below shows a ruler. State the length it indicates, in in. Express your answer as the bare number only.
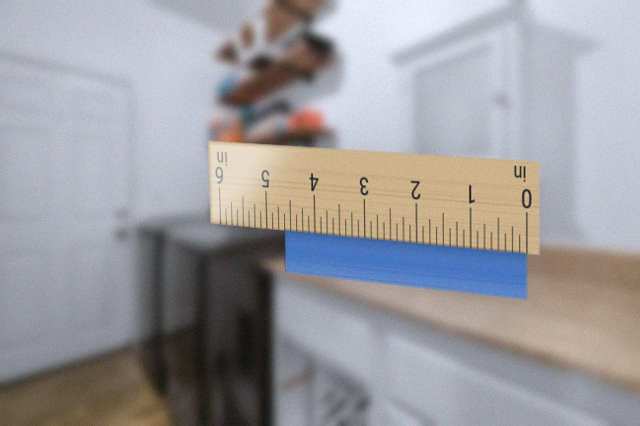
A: 4.625
